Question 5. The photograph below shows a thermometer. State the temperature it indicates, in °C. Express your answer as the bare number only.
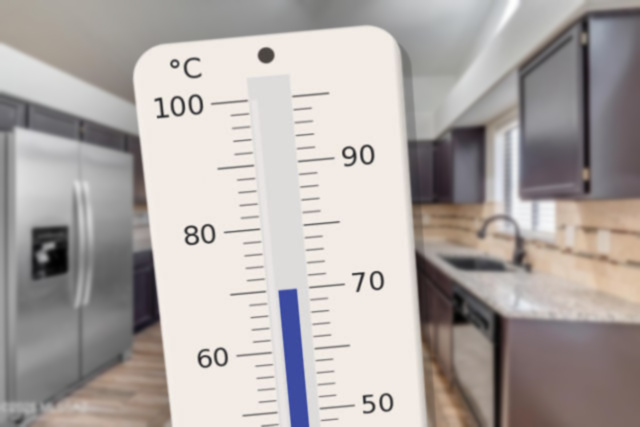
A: 70
